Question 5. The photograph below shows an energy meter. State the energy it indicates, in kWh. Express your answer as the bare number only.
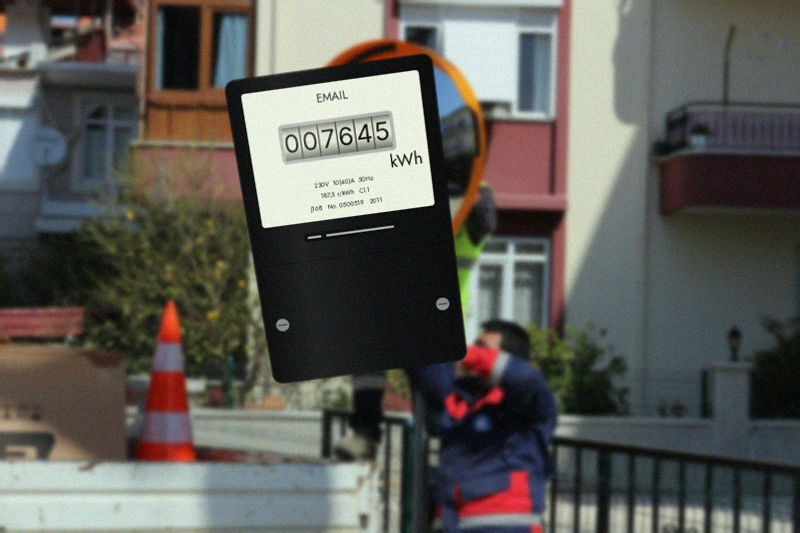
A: 7645
